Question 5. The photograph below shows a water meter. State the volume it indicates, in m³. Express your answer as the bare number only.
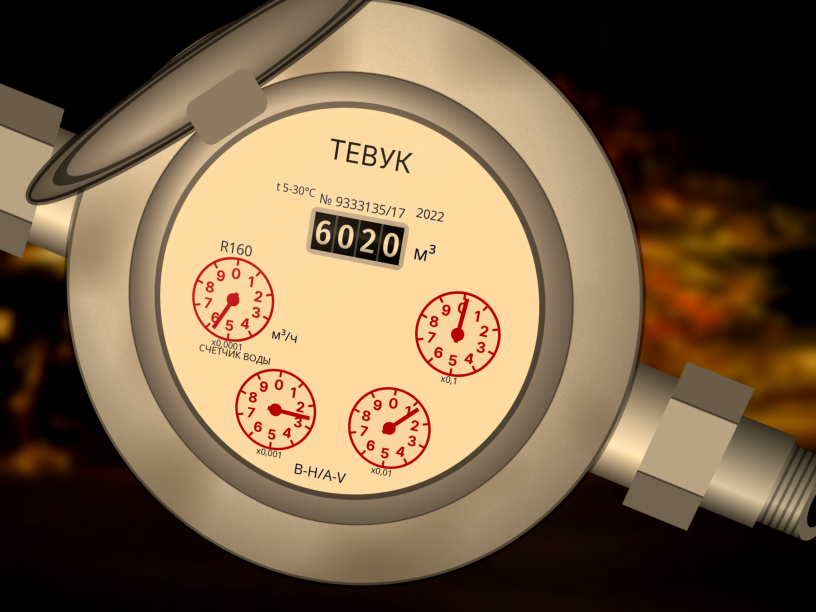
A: 6020.0125
